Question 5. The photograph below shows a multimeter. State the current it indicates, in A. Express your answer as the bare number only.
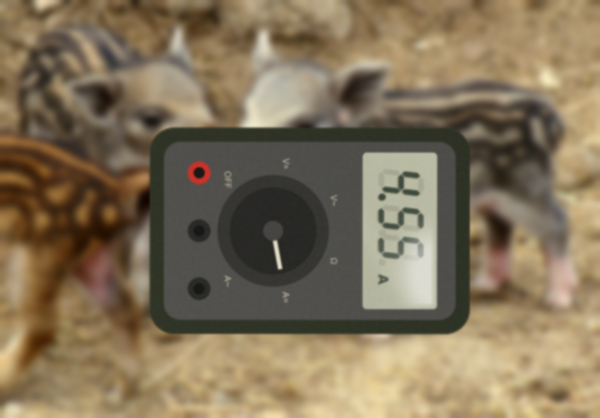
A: 4.55
